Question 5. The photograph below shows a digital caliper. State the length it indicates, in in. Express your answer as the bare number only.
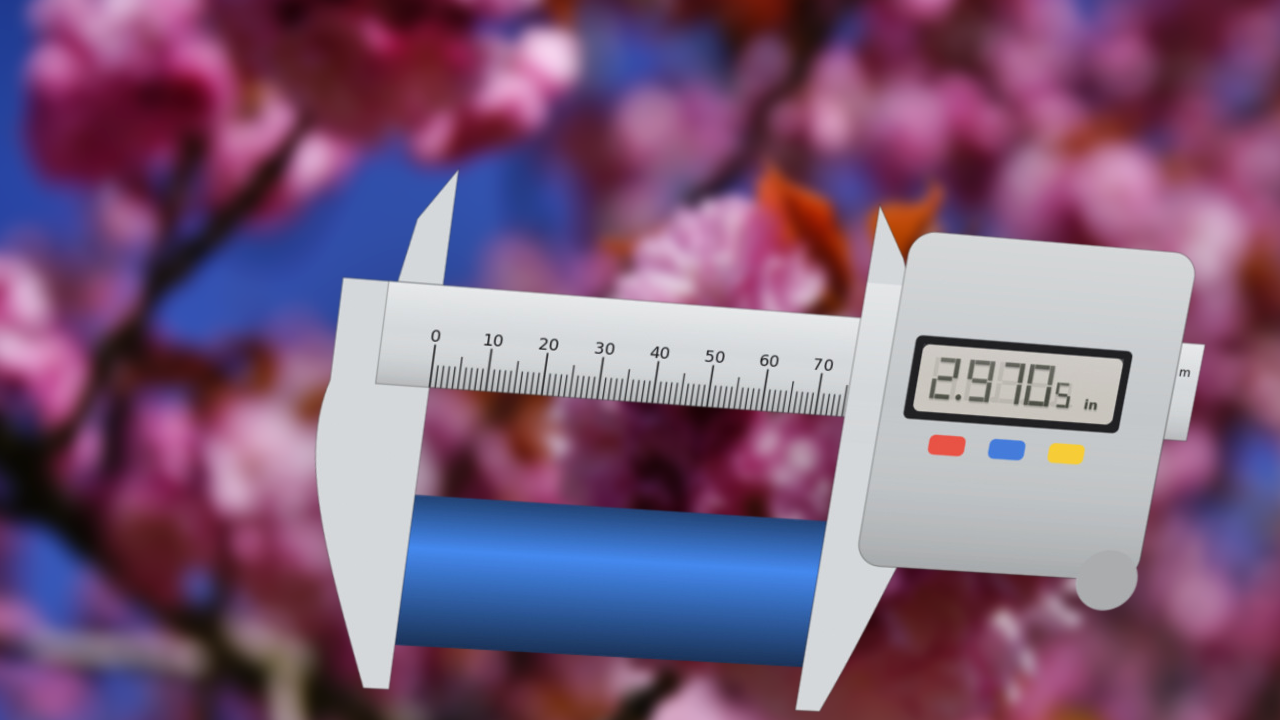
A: 2.9705
